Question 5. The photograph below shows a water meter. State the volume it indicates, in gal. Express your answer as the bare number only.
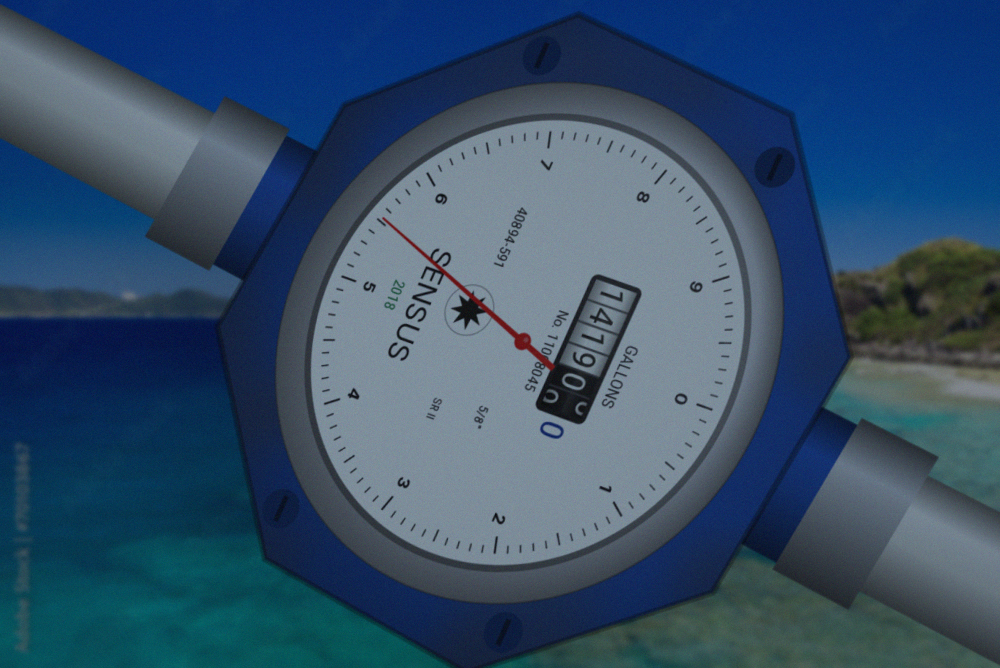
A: 1419085.5
